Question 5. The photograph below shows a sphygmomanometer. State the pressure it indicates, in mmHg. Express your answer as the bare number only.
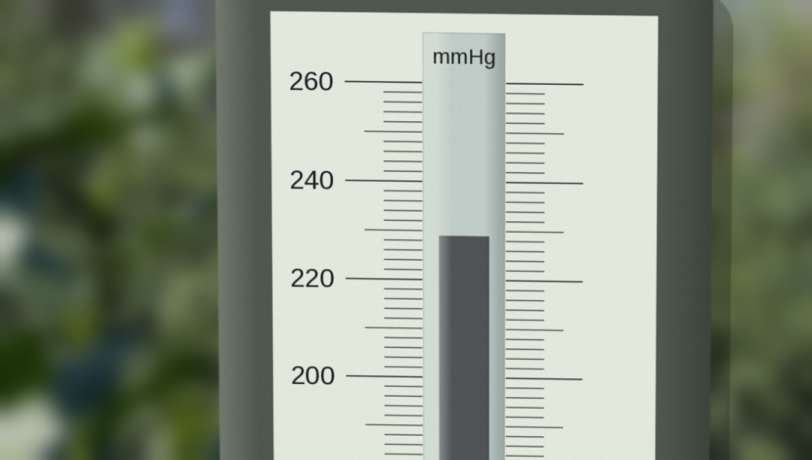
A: 229
